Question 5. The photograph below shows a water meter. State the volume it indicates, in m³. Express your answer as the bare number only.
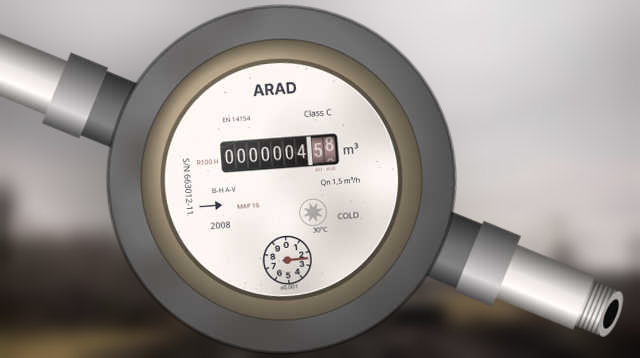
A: 4.582
